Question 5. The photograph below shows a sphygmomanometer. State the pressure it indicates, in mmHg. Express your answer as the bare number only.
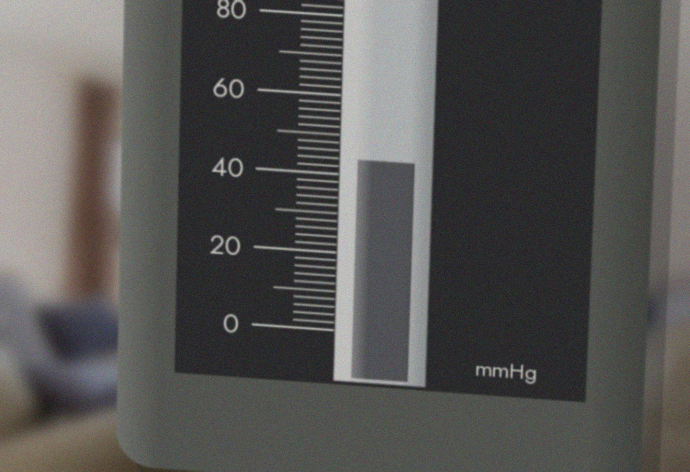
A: 44
